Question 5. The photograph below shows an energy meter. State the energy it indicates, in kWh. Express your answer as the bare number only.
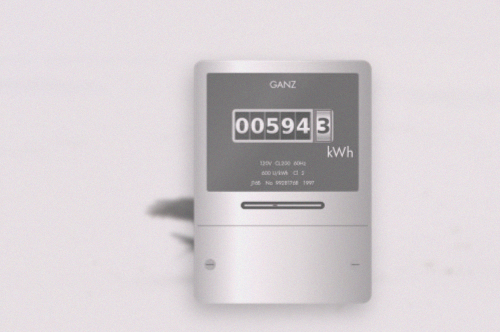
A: 594.3
